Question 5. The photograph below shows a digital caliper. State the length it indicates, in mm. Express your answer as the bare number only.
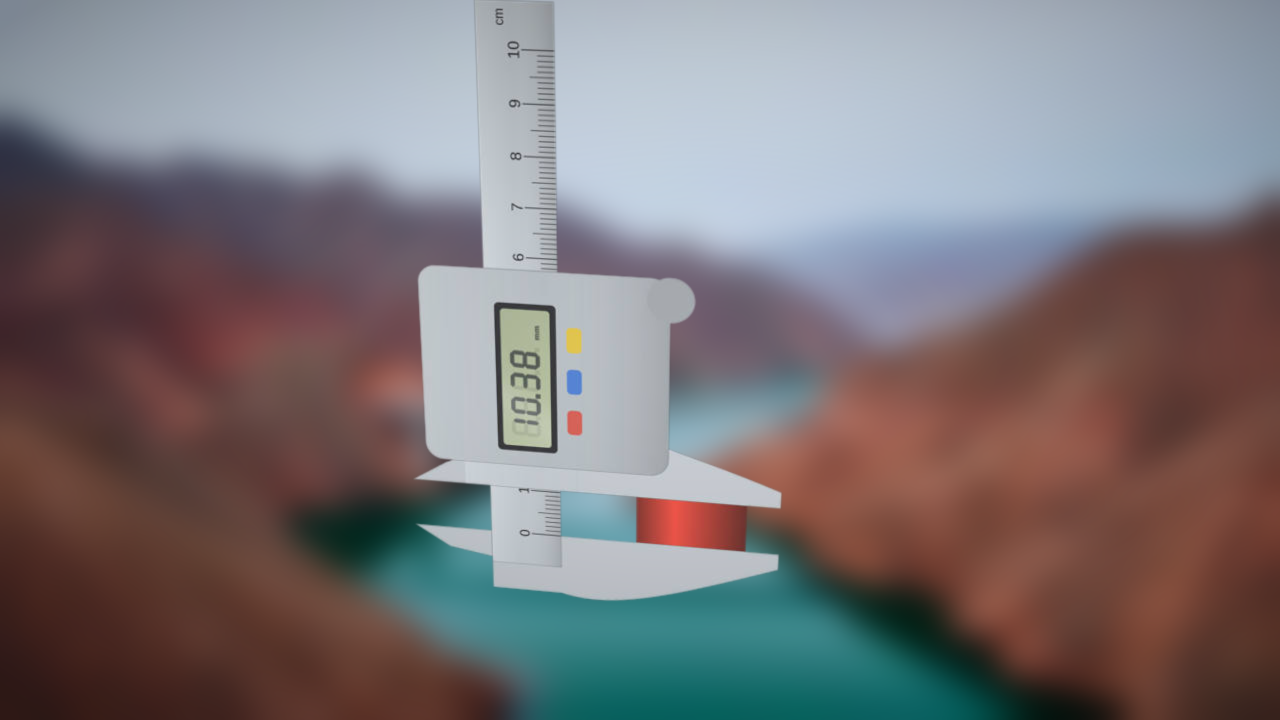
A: 10.38
